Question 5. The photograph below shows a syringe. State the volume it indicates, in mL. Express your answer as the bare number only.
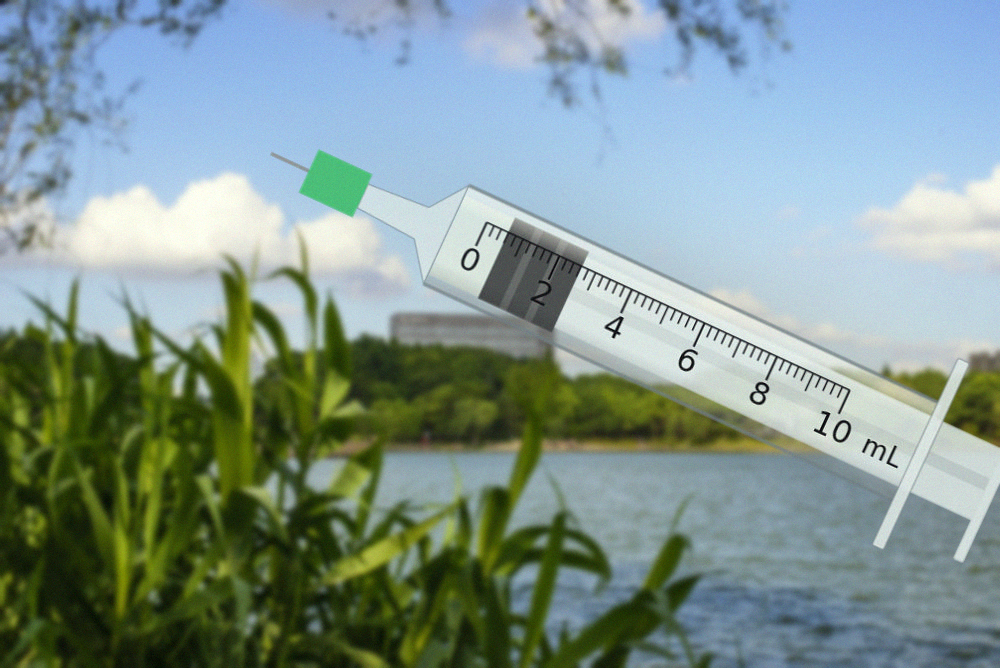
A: 0.6
